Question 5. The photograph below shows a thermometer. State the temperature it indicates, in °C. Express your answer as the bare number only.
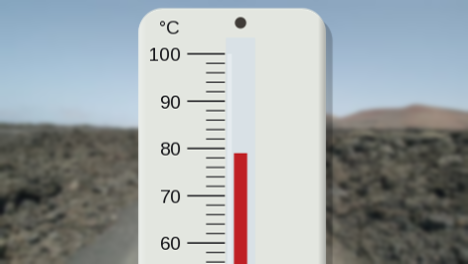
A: 79
